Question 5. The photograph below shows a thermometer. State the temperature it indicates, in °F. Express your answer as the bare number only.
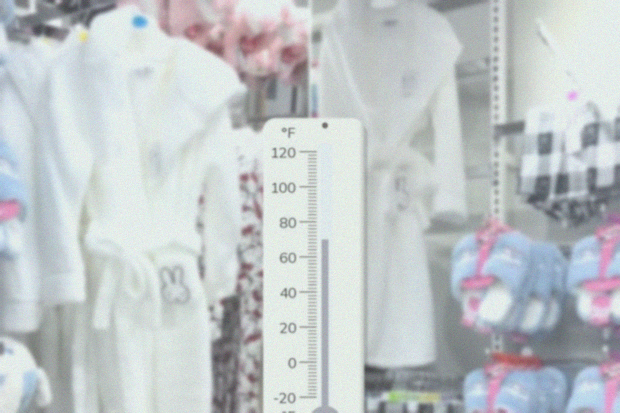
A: 70
